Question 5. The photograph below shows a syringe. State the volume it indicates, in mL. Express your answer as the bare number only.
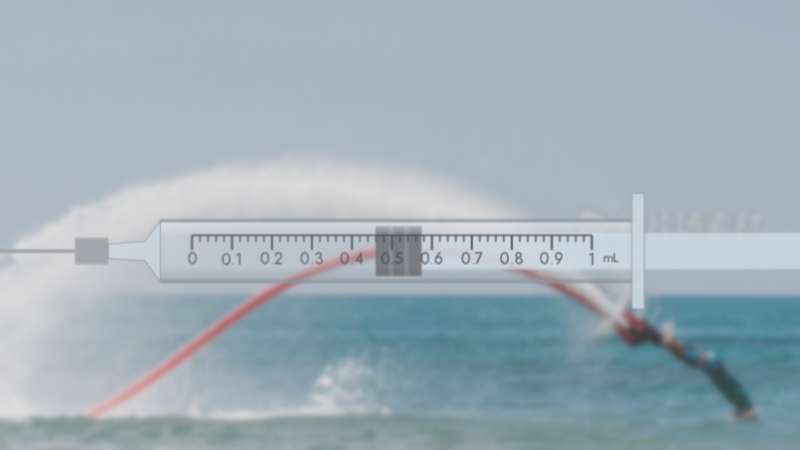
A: 0.46
